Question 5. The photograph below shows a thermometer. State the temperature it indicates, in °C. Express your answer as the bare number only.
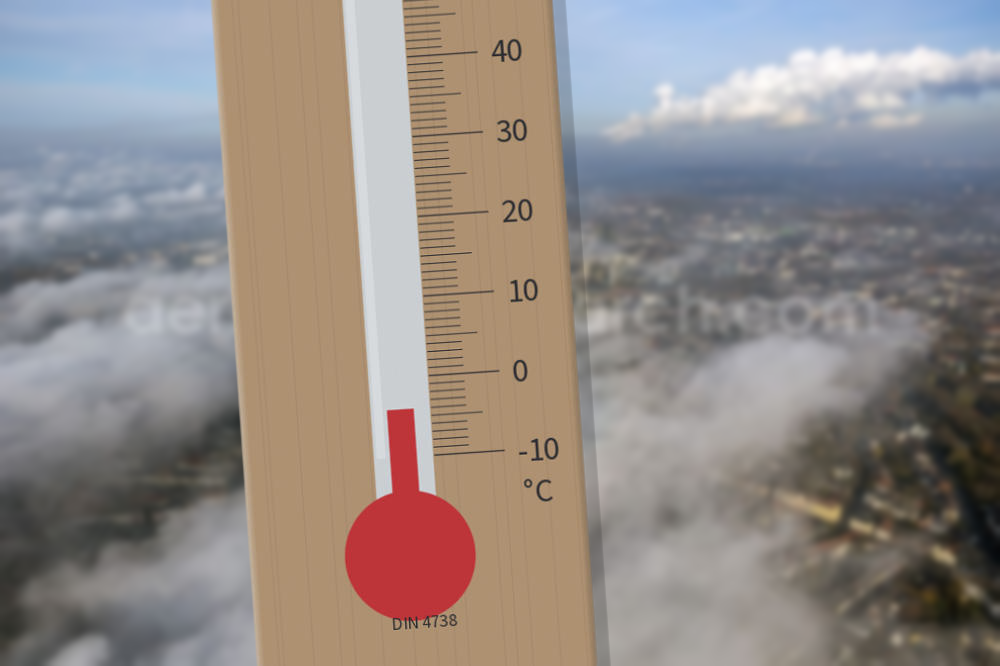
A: -4
